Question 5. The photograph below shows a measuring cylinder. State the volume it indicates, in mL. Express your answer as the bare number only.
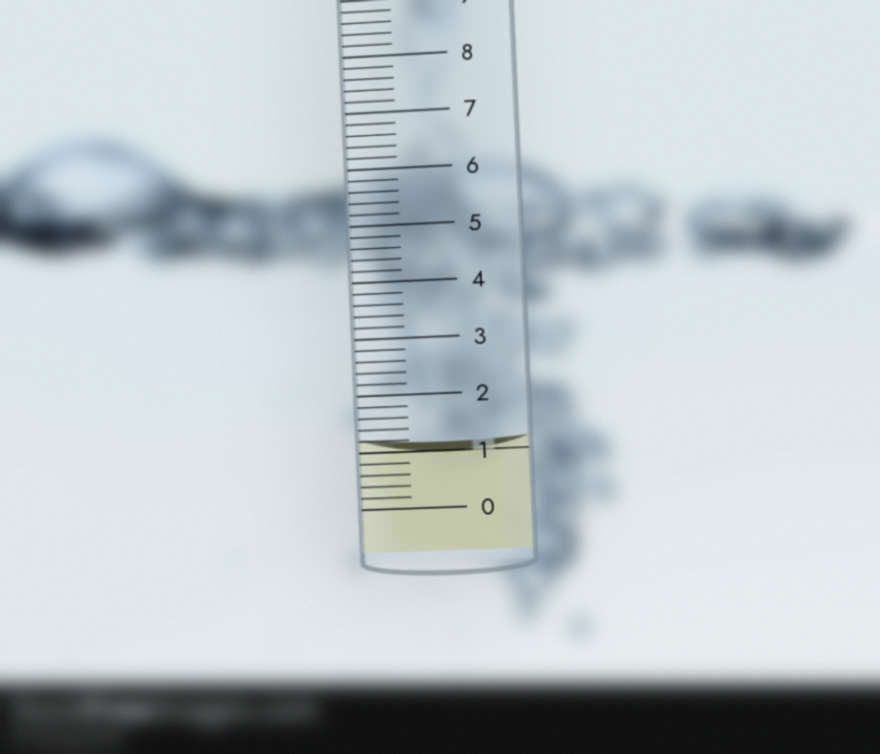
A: 1
